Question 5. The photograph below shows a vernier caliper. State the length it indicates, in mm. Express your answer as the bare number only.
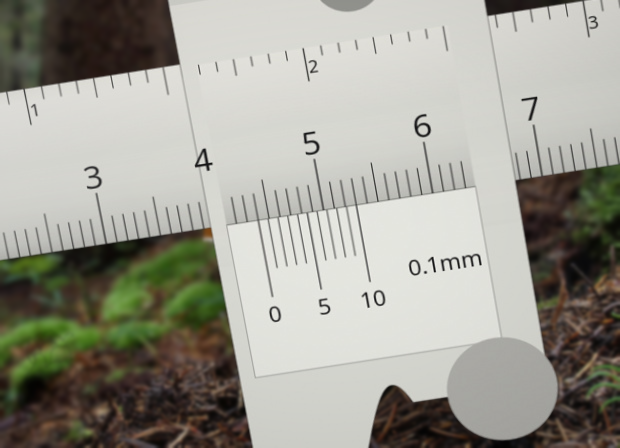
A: 44.0
